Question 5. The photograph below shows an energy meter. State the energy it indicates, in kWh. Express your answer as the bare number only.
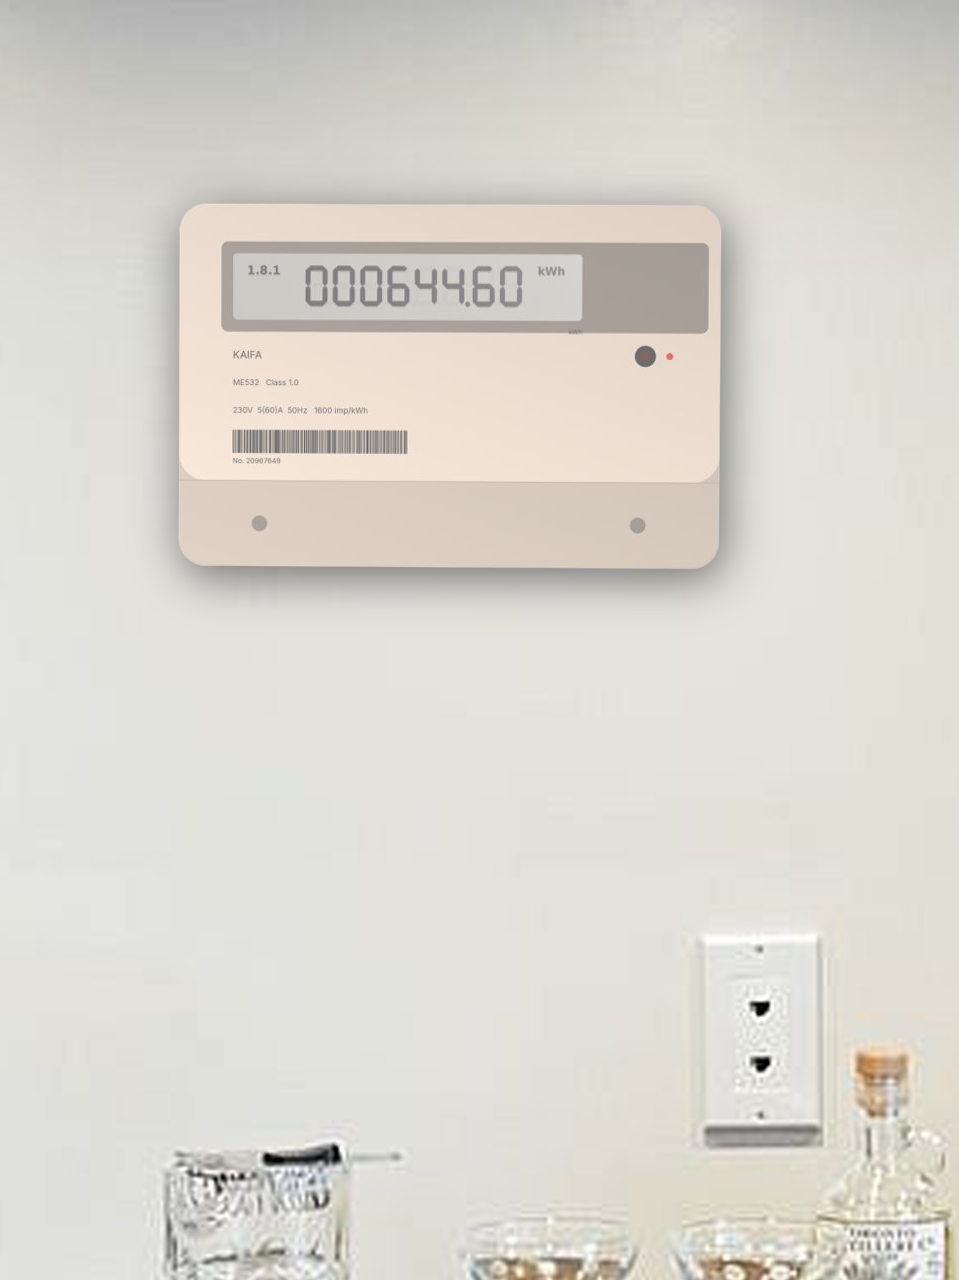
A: 644.60
